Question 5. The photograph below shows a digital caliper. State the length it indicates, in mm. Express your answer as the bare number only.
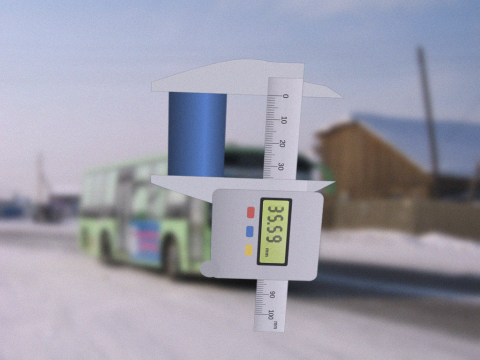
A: 35.59
